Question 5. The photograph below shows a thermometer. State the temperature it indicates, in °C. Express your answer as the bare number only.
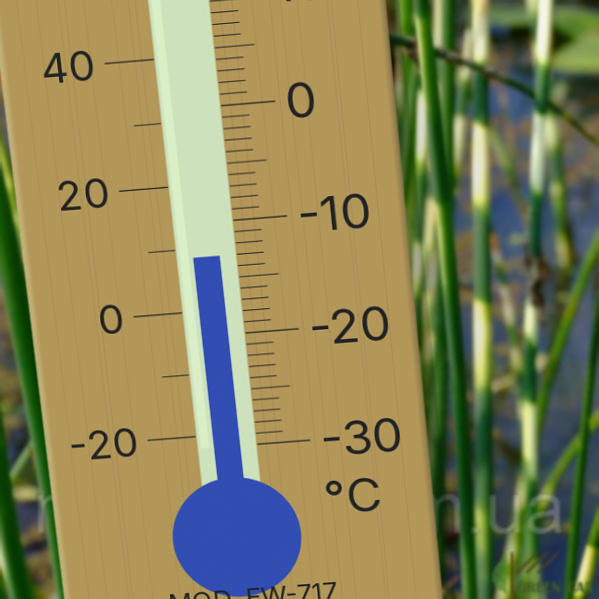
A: -13
